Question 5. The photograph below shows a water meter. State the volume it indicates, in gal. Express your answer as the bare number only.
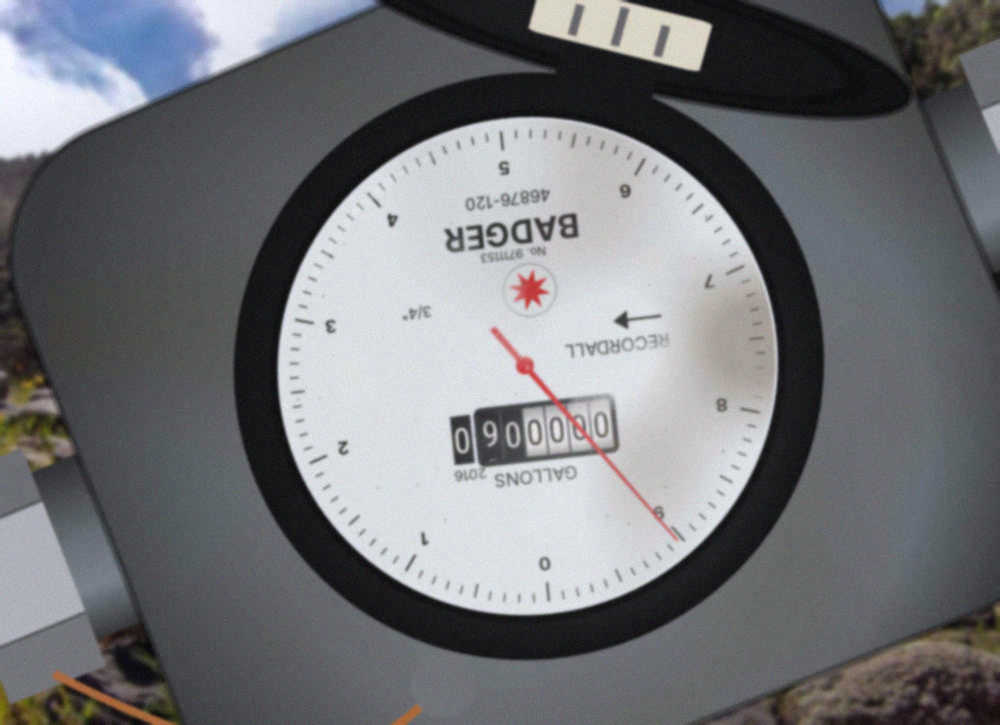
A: 59.0
